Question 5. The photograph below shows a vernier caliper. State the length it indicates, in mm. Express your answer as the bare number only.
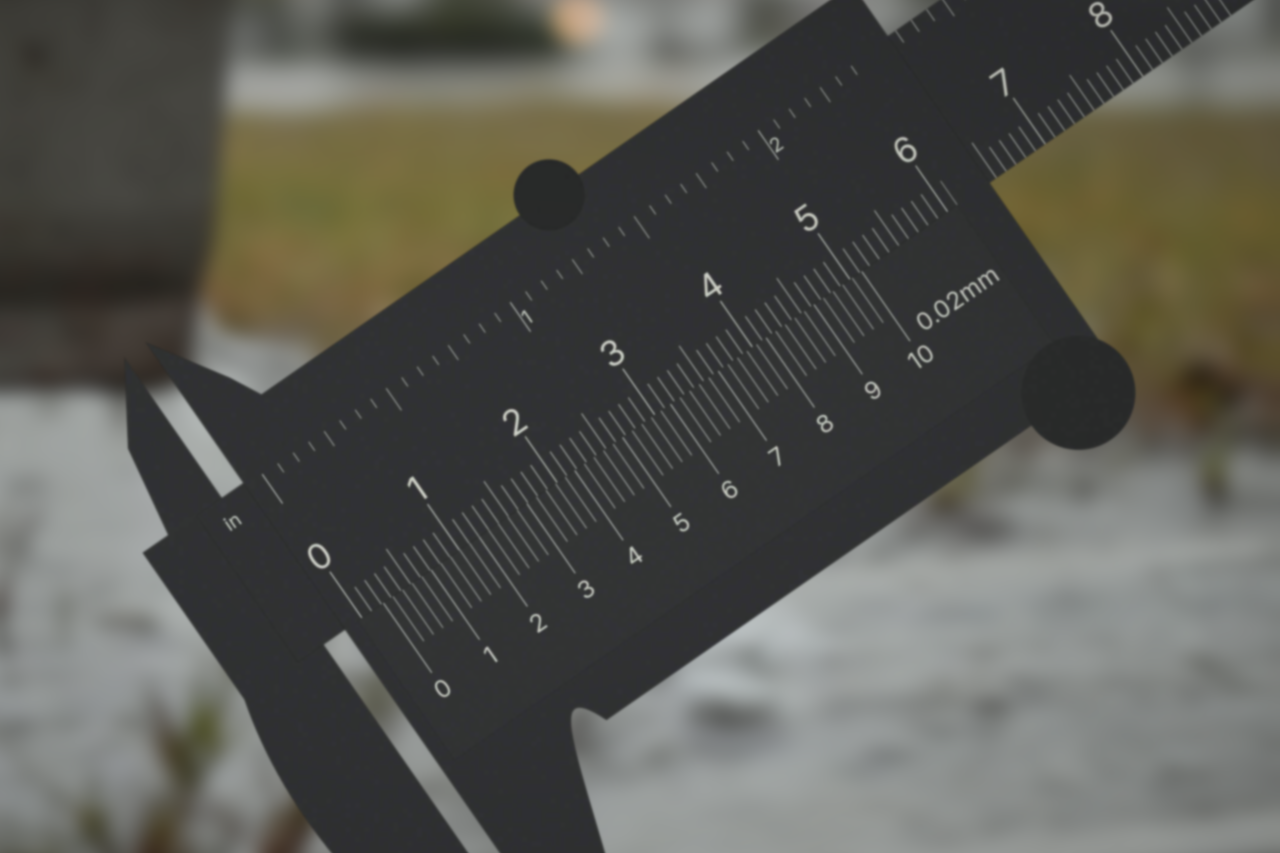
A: 2.2
